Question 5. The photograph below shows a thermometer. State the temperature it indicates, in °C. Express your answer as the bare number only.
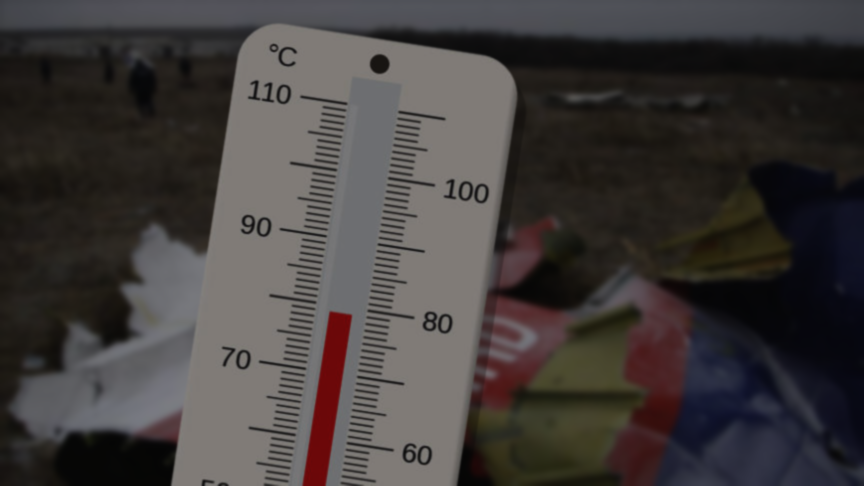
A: 79
